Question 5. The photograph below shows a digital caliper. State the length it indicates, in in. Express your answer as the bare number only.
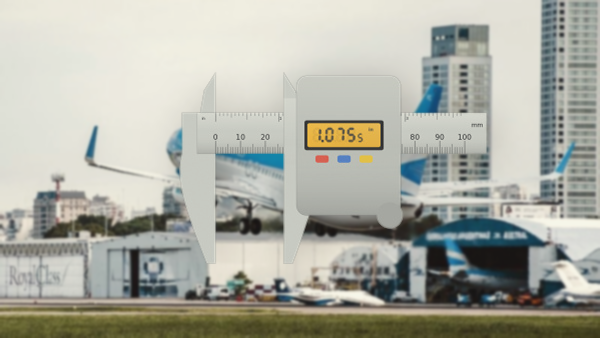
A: 1.0755
